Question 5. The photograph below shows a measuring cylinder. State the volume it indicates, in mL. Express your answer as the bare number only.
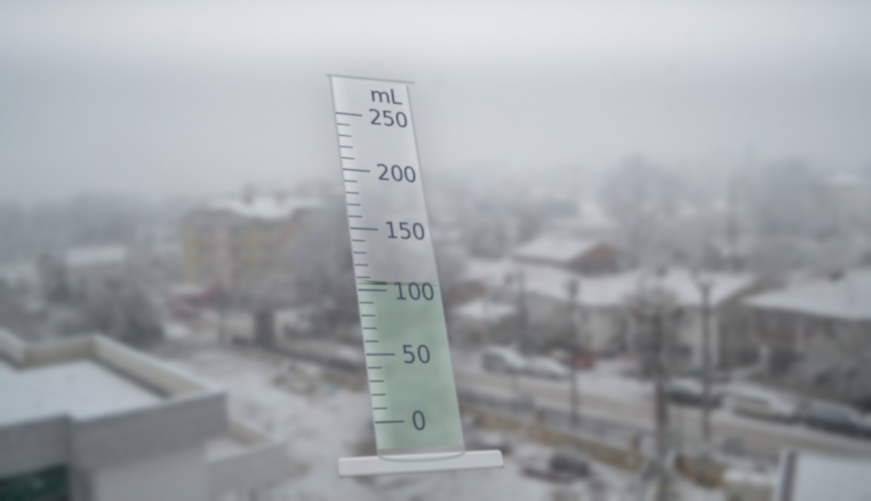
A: 105
